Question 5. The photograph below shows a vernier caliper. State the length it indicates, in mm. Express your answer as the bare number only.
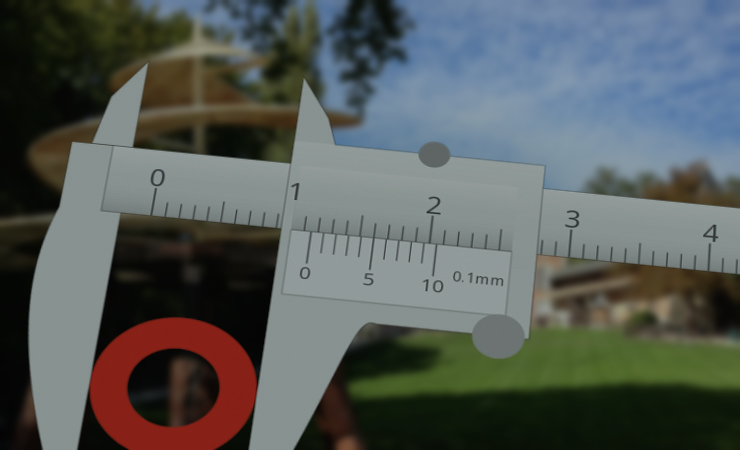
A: 11.5
